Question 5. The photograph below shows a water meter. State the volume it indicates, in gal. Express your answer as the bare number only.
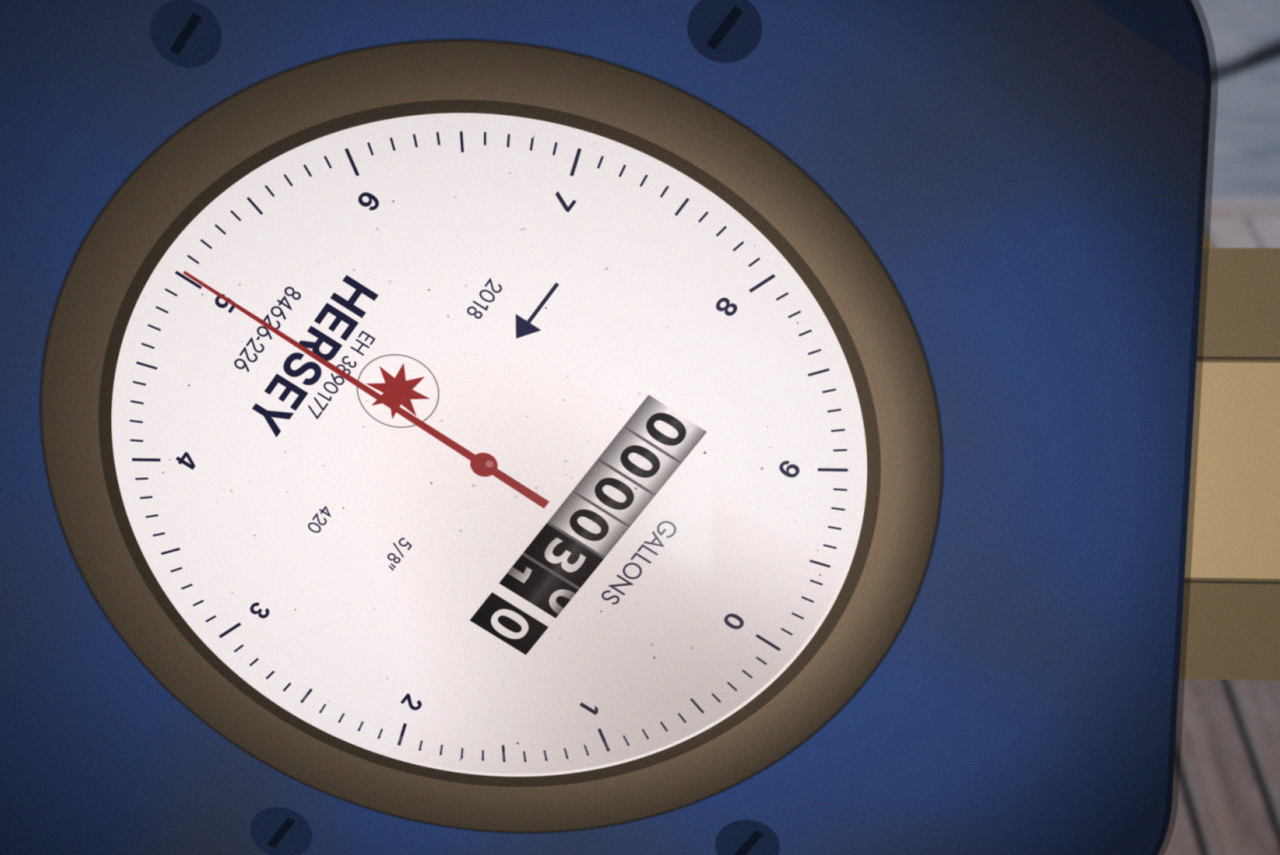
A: 305.0
